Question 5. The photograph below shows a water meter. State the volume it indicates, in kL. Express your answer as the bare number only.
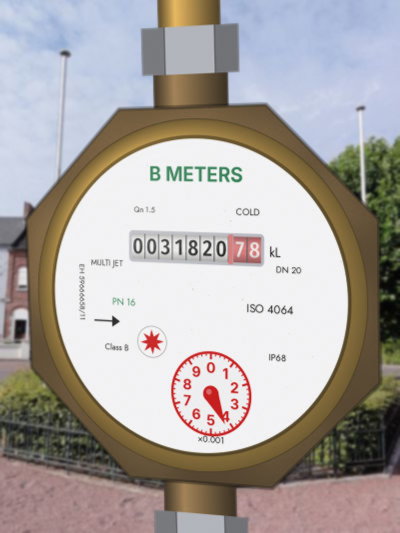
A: 31820.784
